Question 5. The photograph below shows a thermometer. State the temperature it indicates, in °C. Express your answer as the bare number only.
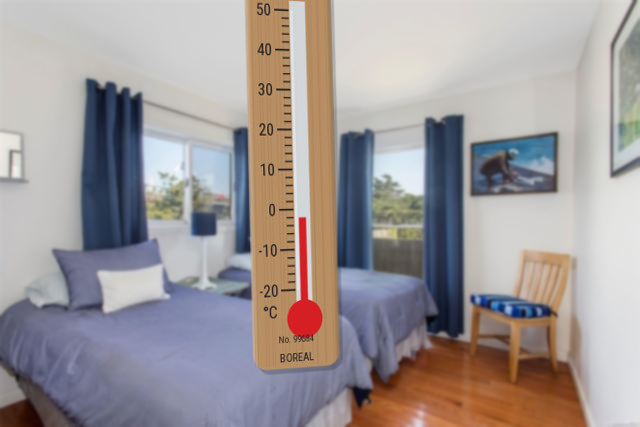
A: -2
